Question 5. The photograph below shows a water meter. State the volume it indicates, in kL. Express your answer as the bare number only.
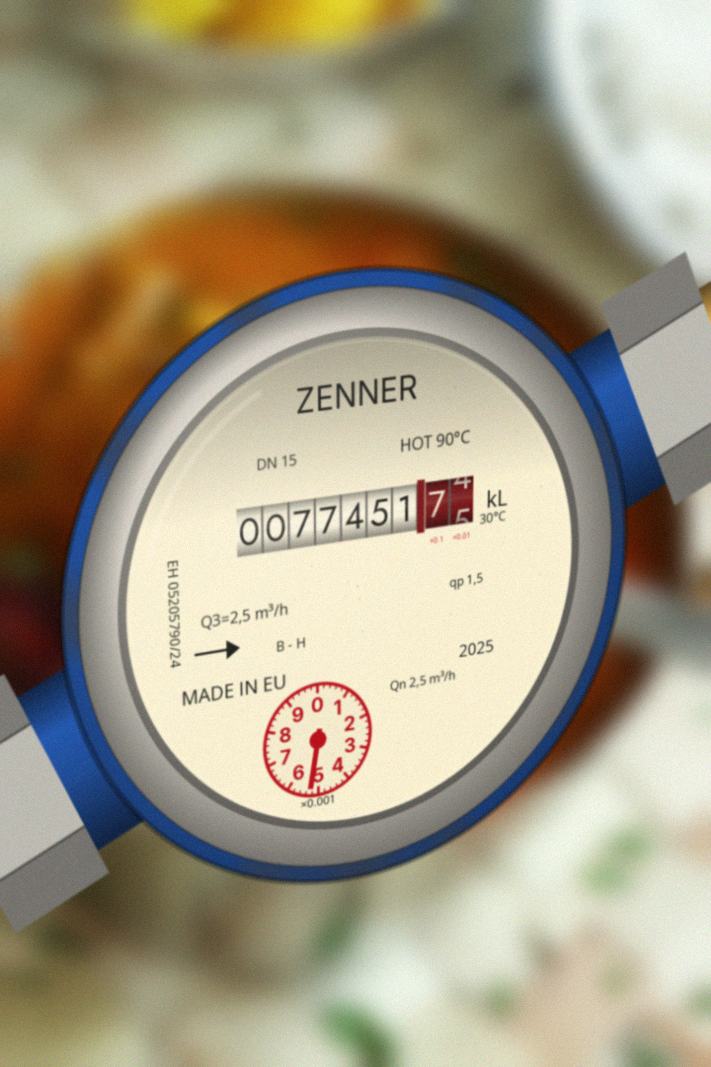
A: 77451.745
